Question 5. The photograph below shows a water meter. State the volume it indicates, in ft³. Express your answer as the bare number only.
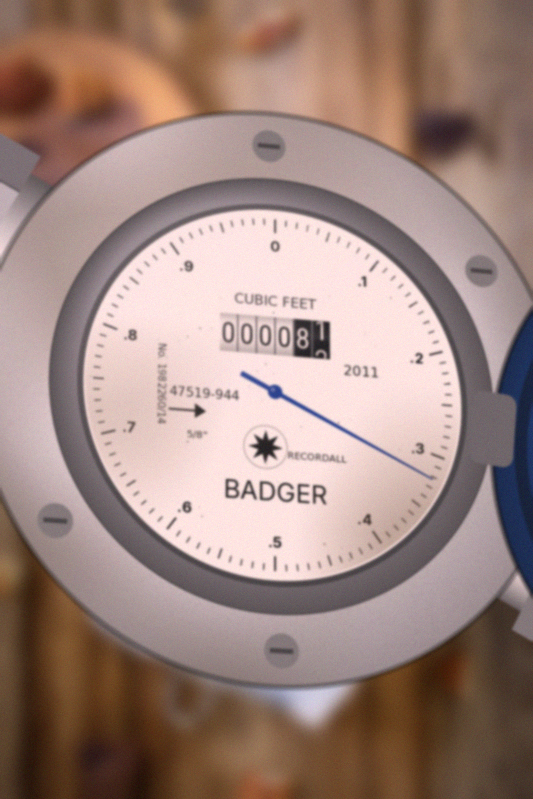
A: 81.32
